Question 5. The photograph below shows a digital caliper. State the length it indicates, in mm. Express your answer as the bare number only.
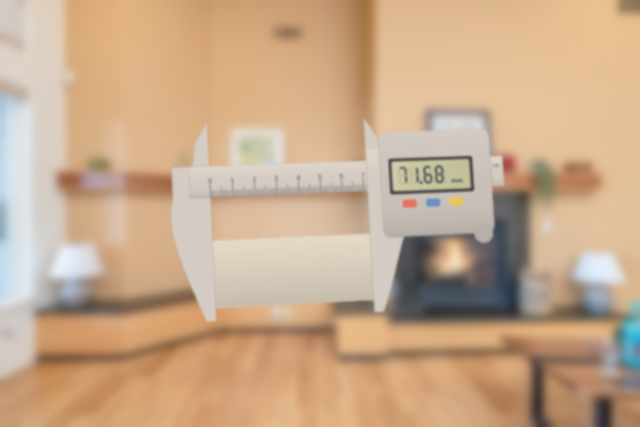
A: 71.68
